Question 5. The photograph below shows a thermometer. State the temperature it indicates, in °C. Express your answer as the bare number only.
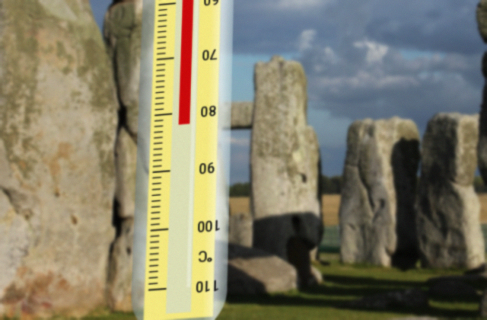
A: 82
